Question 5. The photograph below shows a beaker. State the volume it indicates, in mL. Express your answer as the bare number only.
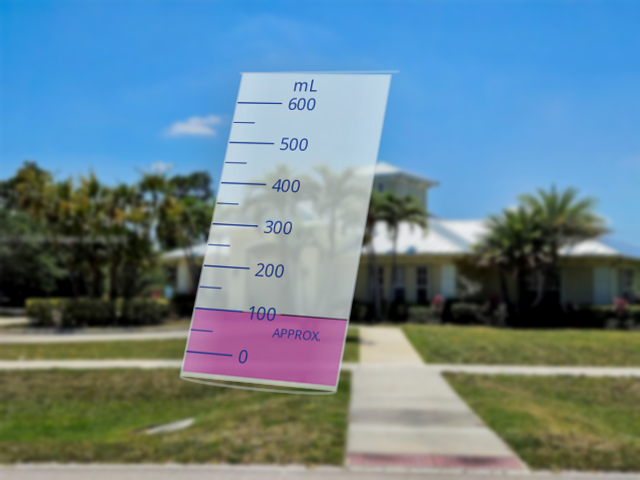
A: 100
